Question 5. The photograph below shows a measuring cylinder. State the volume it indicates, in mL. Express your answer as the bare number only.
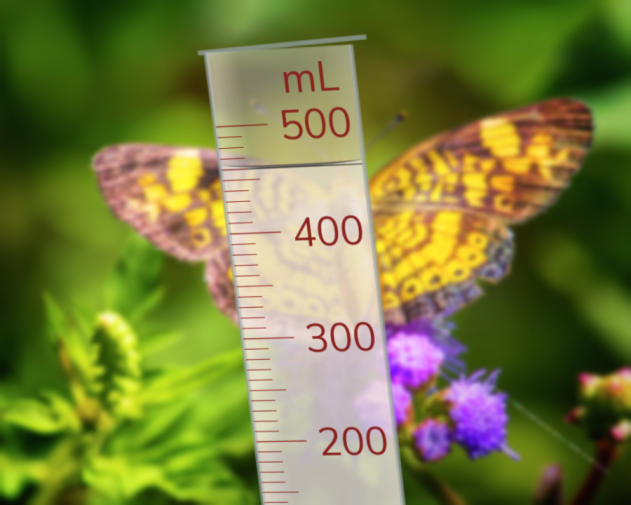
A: 460
